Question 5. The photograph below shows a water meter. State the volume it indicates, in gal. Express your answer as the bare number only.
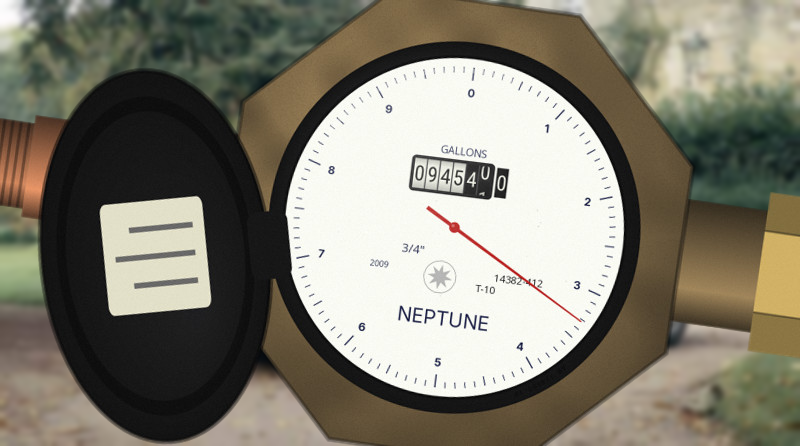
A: 945403.3
